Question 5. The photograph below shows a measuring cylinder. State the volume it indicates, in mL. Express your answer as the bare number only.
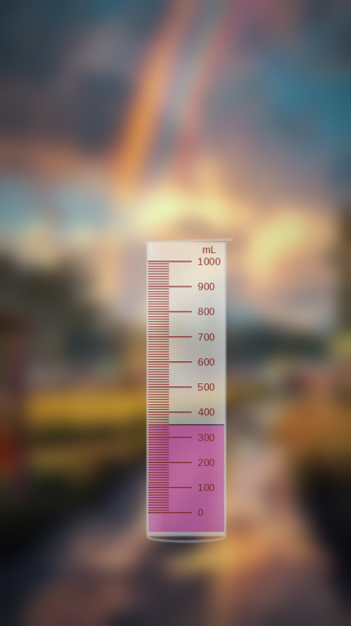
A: 350
